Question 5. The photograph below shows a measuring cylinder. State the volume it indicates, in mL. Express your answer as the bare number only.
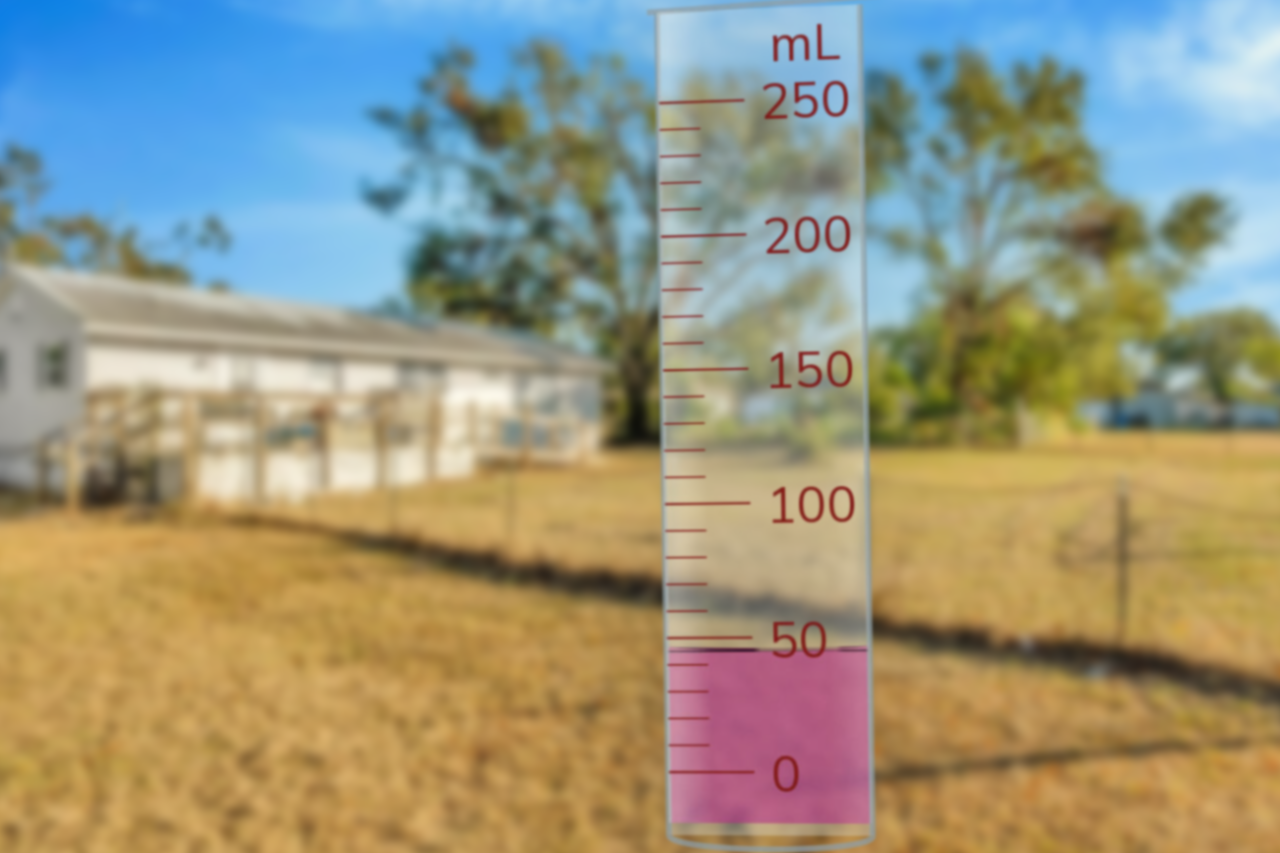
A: 45
